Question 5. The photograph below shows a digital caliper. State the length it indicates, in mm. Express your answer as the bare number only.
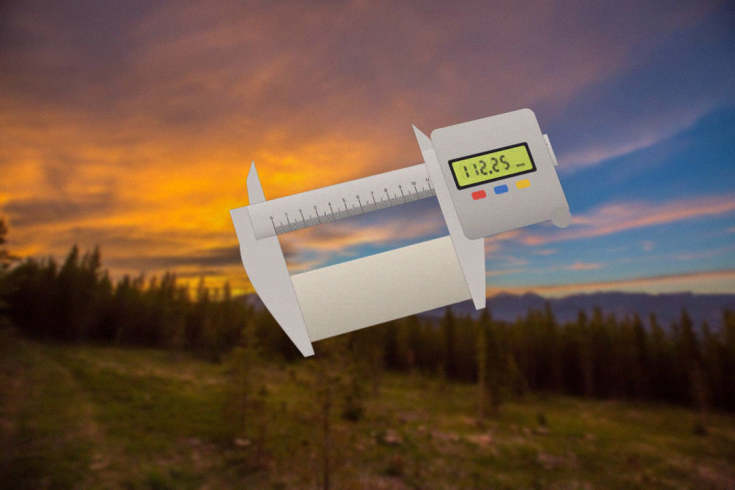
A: 112.25
